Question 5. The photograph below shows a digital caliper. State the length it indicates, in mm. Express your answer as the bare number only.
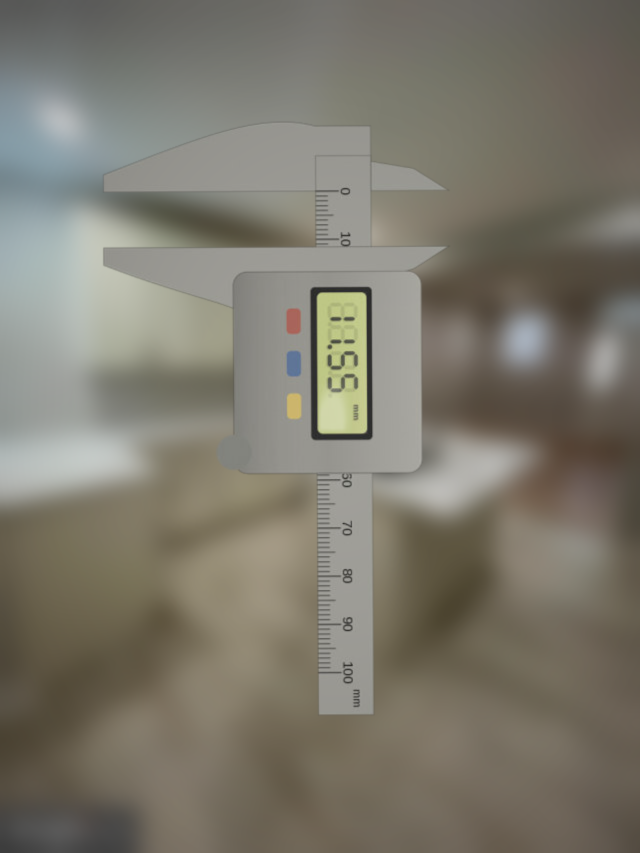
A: 11.55
